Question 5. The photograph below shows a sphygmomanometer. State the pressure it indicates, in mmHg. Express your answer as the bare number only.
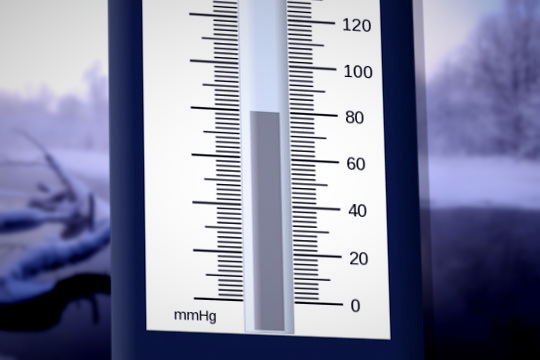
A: 80
